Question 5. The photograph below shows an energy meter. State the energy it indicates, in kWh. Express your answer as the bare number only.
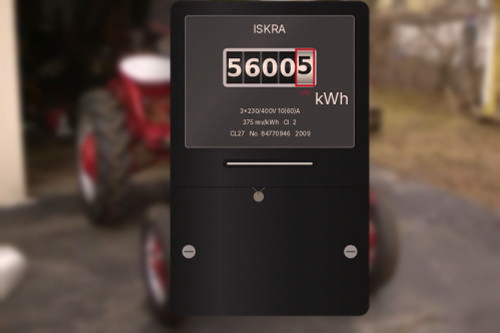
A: 5600.5
